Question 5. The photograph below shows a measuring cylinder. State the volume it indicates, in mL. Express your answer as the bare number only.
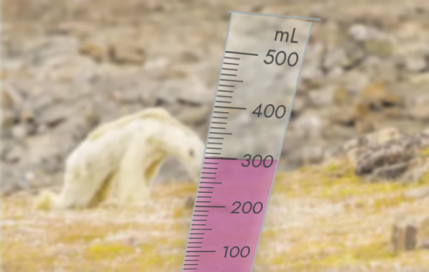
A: 300
